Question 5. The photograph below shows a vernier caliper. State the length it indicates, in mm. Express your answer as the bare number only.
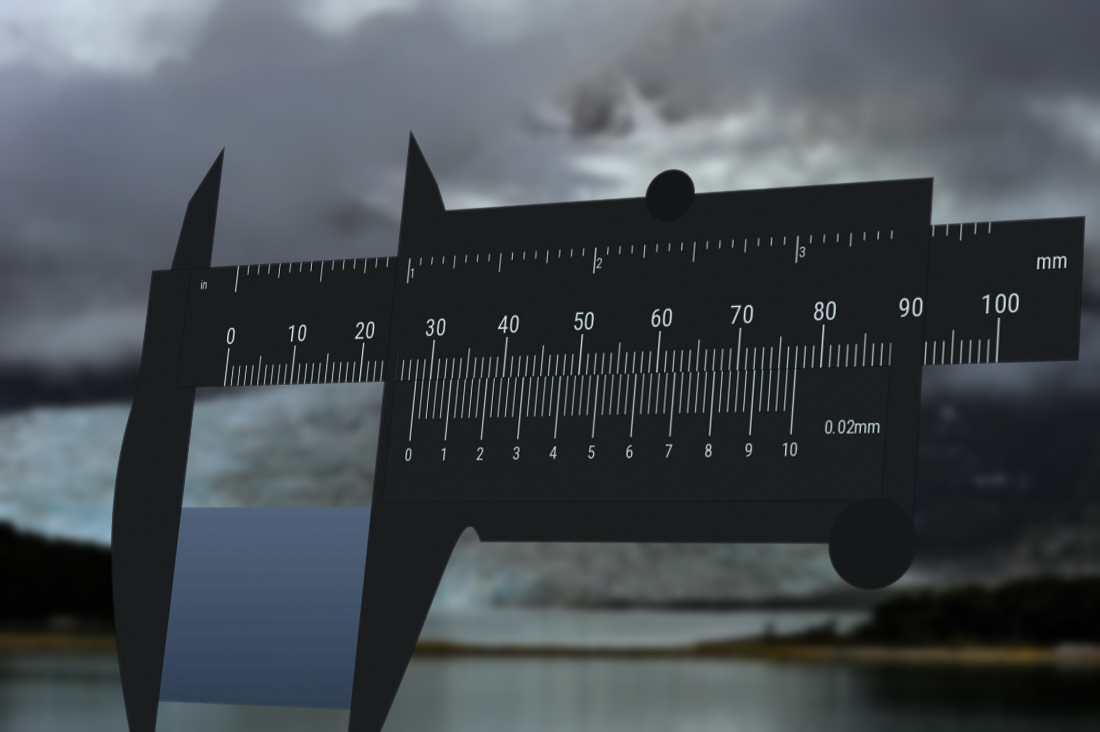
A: 28.0
